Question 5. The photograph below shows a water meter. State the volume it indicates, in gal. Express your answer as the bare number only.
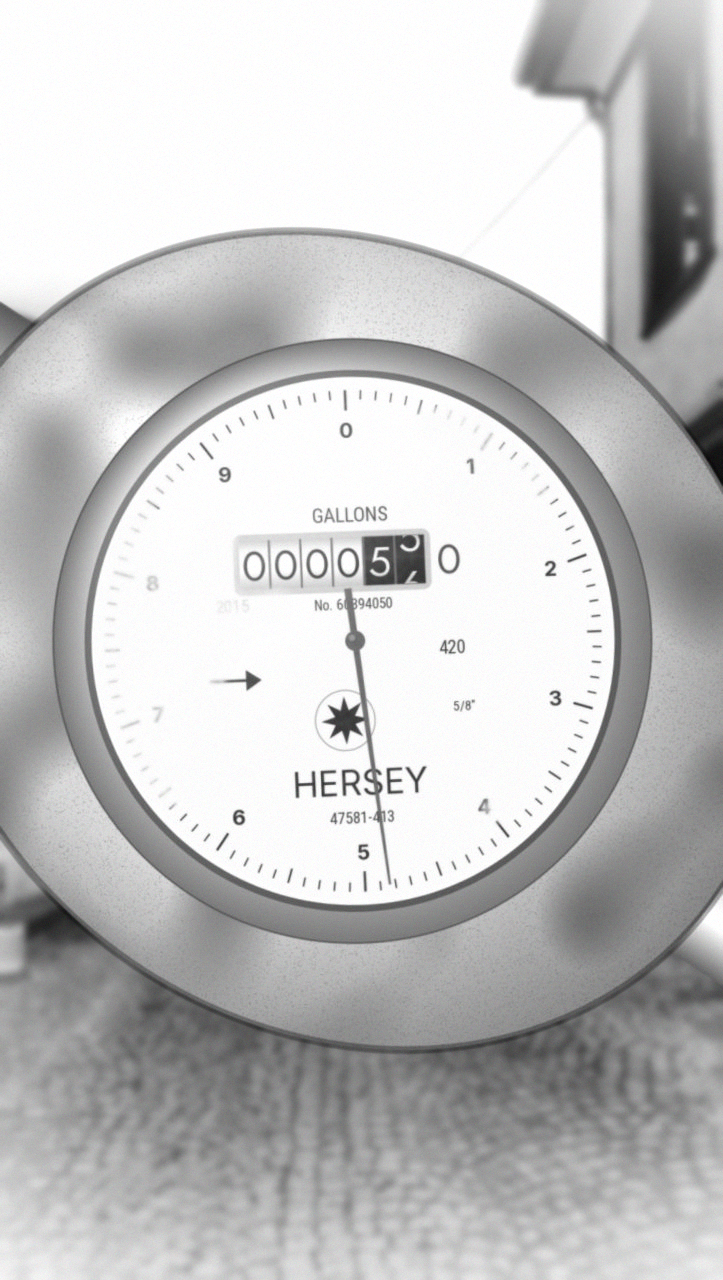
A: 554.8
